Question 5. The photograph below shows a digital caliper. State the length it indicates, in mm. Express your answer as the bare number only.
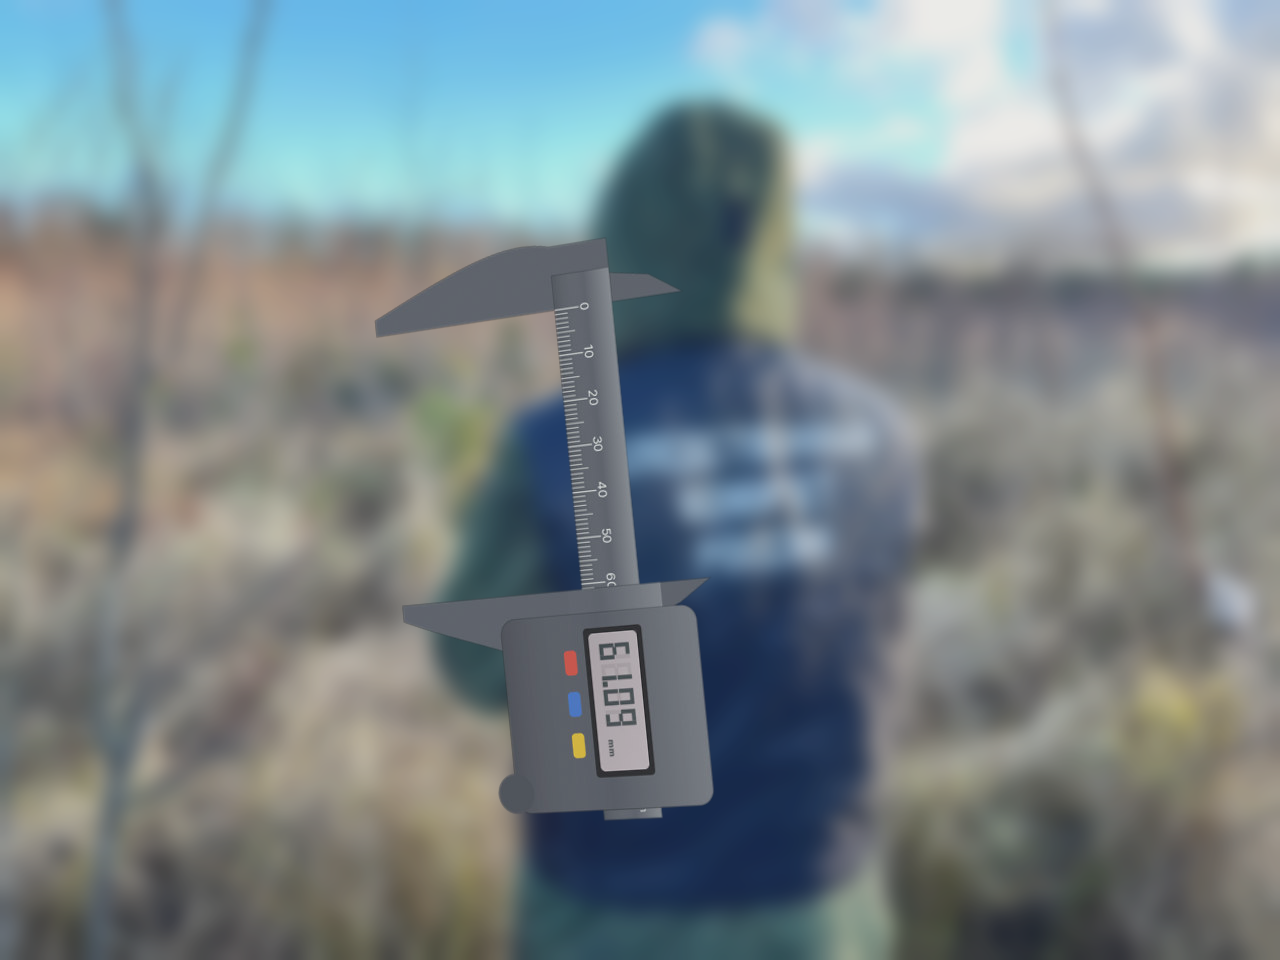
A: 61.09
